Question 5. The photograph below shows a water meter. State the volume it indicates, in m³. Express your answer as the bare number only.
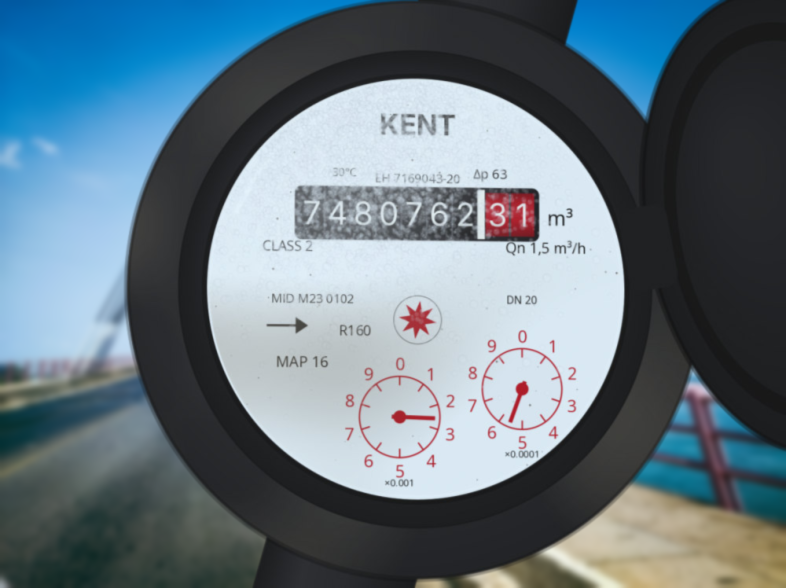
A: 7480762.3125
